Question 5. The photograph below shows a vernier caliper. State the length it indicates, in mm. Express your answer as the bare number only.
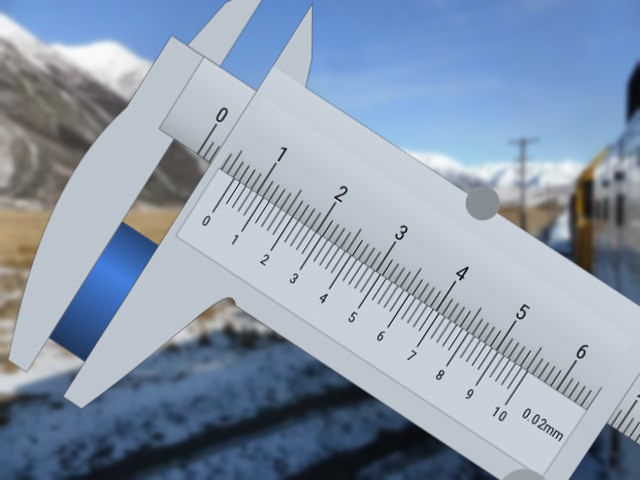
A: 6.2
